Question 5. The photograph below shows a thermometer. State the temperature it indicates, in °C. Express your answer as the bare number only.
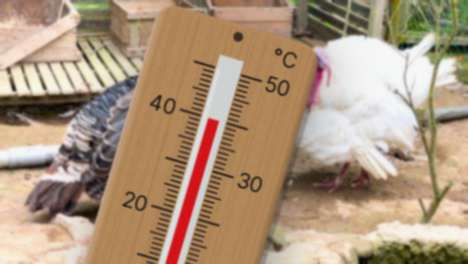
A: 40
